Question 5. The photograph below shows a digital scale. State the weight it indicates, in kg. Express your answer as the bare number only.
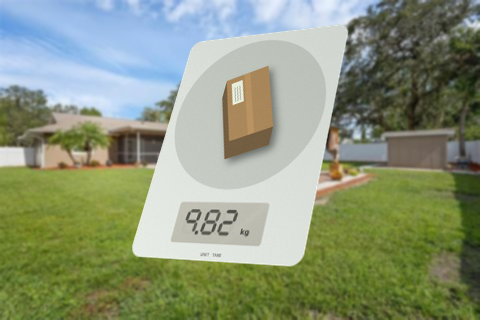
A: 9.82
